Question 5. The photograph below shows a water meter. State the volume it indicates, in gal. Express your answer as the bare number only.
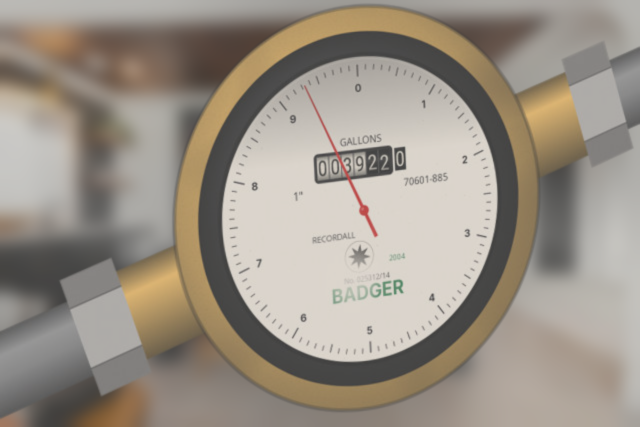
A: 39219.3
